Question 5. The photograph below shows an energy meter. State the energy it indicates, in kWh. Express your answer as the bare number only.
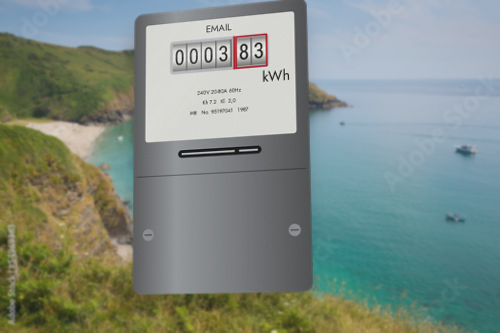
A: 3.83
